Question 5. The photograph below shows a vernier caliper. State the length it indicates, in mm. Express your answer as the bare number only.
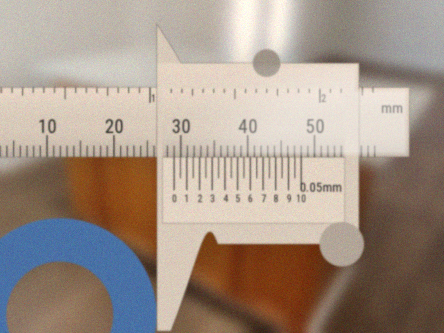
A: 29.0
